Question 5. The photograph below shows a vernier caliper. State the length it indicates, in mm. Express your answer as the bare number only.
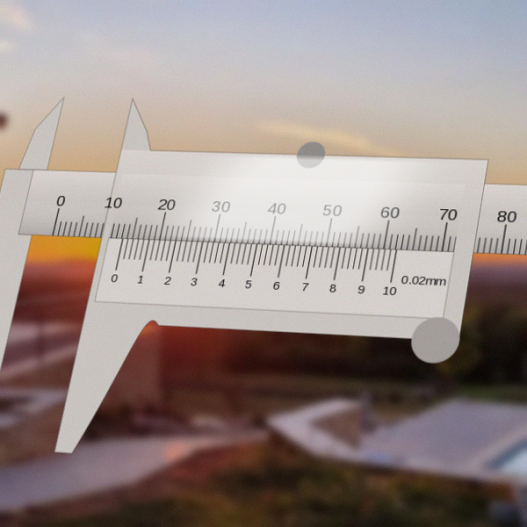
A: 13.2
